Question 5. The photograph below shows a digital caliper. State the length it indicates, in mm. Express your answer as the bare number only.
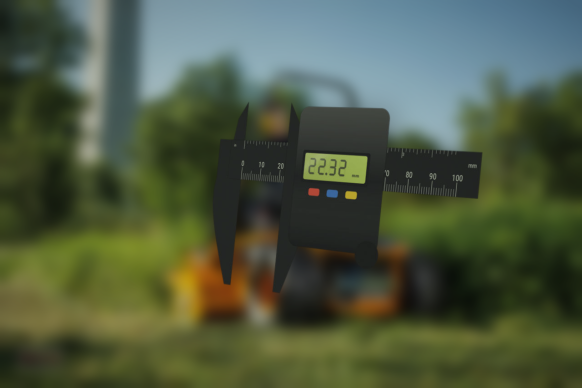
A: 22.32
